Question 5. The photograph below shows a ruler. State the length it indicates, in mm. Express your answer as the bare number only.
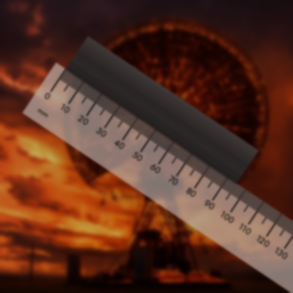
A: 95
